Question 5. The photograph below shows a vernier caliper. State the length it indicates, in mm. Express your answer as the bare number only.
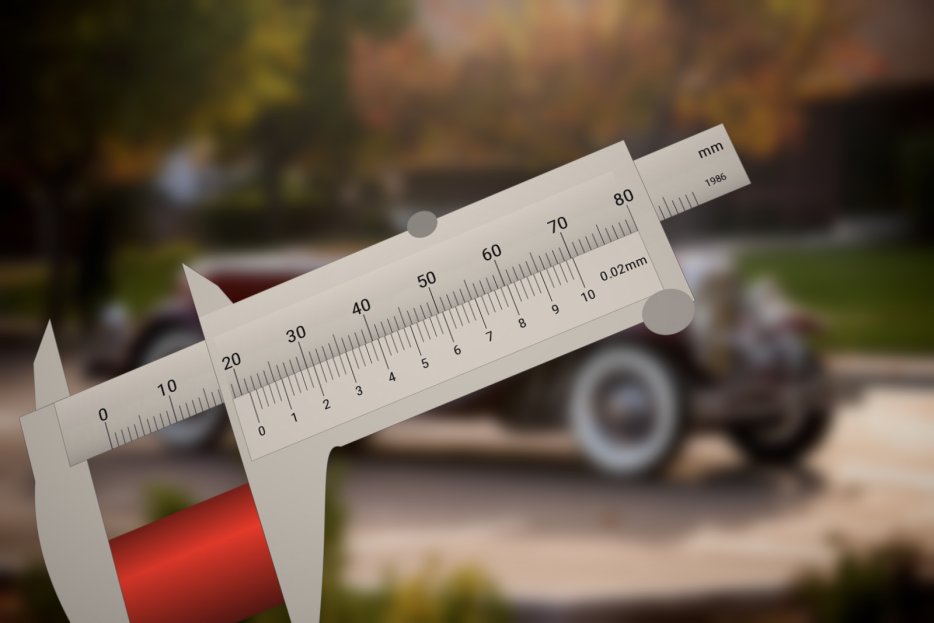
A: 21.2
